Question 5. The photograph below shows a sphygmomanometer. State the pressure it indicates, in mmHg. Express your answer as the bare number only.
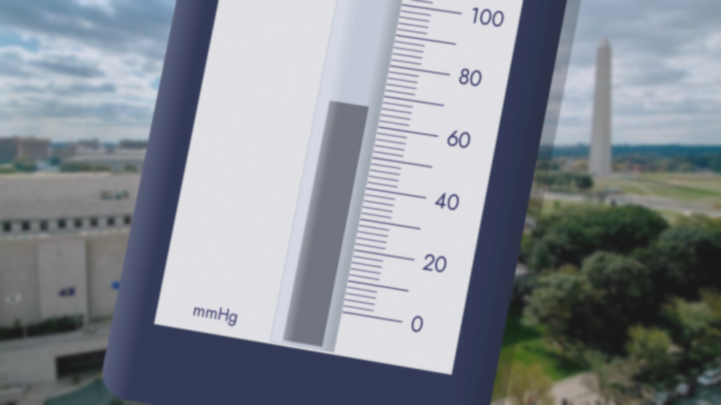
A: 66
